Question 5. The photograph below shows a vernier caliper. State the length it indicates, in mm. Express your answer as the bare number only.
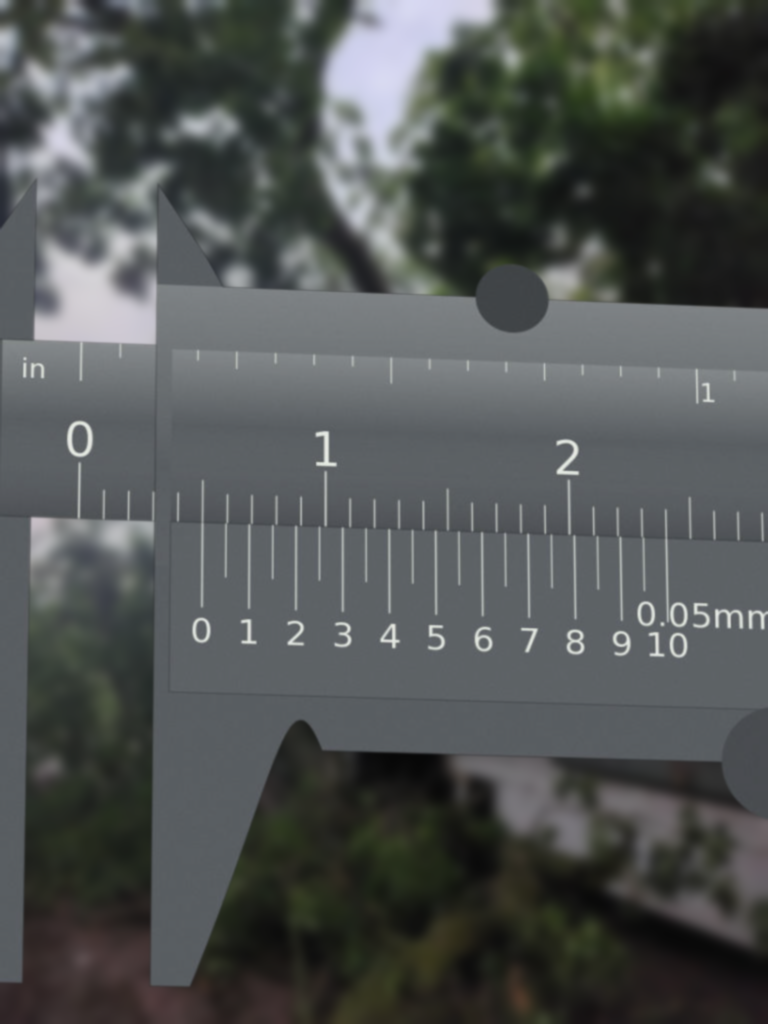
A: 5.0
